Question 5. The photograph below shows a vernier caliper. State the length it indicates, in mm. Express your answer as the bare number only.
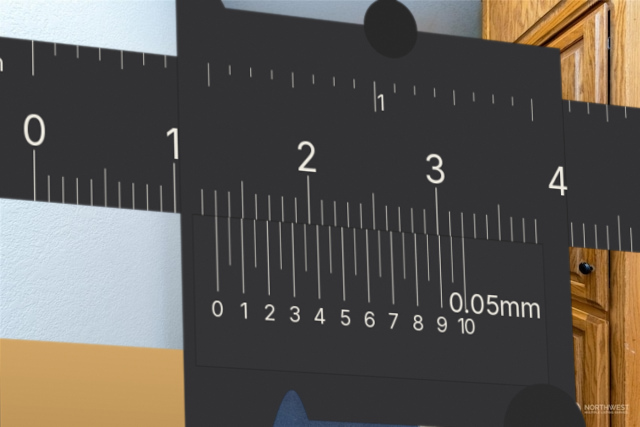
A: 13.0
